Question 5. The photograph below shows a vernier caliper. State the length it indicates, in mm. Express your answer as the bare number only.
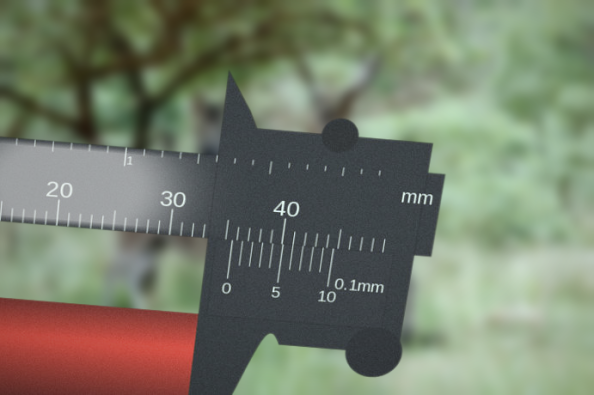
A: 35.6
